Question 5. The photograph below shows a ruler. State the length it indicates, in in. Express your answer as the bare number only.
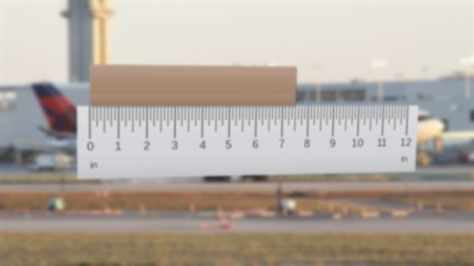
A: 7.5
